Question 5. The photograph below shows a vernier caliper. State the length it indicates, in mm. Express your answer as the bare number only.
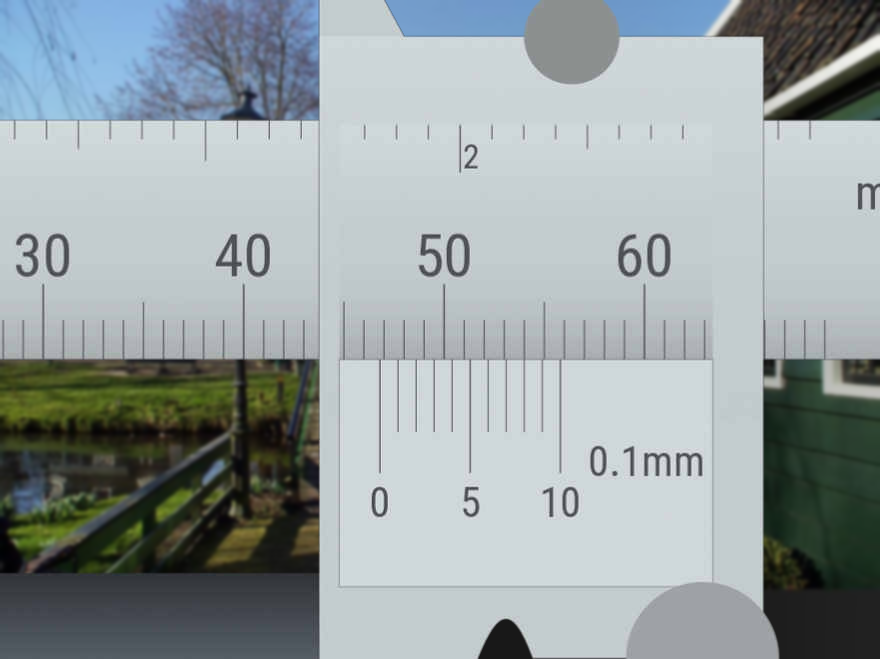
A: 46.8
